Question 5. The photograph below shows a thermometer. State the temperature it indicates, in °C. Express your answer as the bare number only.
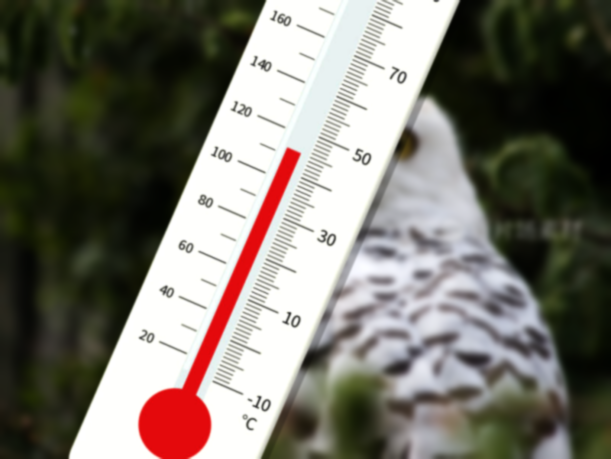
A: 45
